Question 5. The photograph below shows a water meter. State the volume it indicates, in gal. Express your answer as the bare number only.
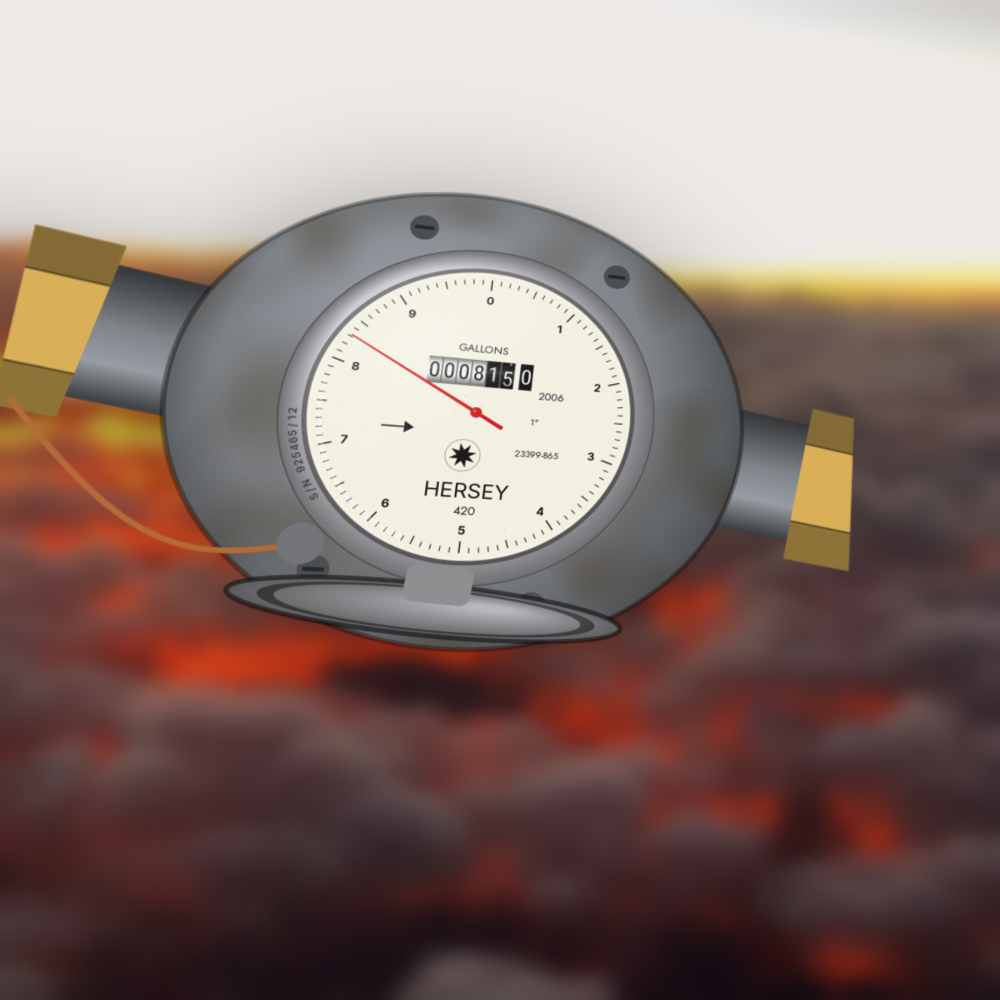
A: 8148.3
